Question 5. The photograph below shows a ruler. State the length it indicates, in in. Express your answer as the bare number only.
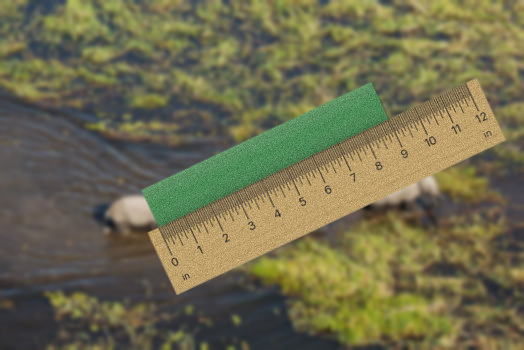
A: 9
